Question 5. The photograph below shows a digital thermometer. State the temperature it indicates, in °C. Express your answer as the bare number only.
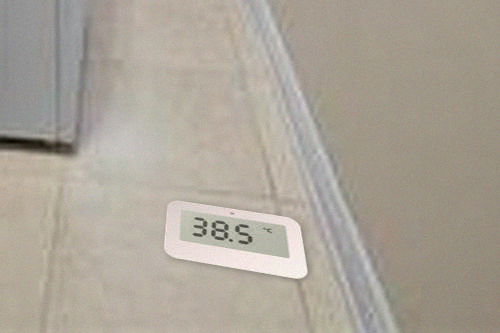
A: 38.5
